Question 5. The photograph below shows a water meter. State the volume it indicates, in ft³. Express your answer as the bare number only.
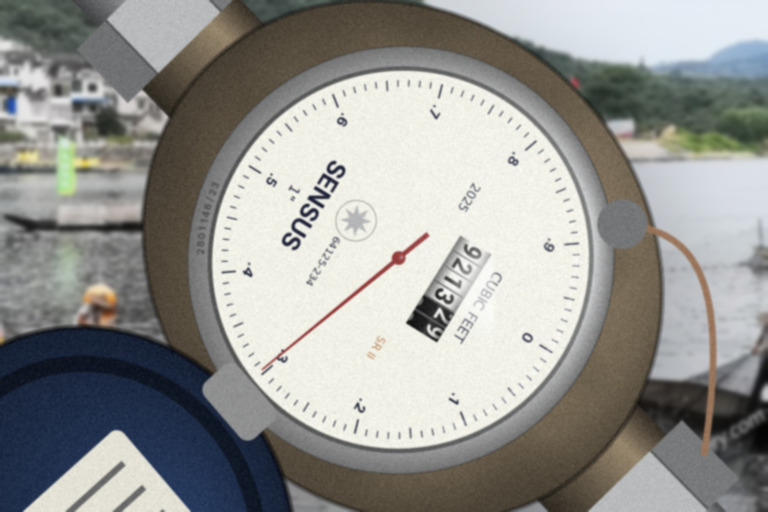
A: 921329.30
